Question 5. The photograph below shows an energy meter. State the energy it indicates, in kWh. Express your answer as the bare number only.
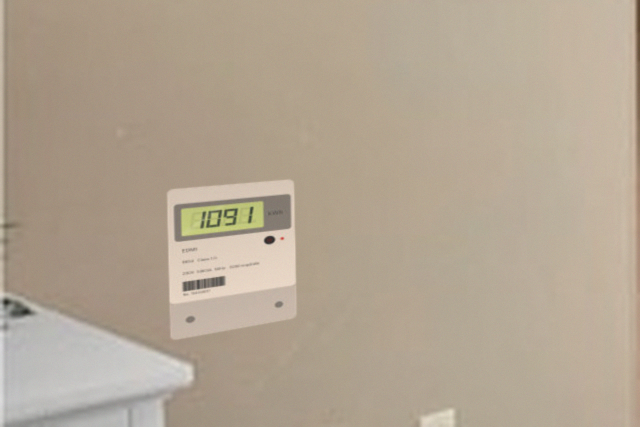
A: 1091
